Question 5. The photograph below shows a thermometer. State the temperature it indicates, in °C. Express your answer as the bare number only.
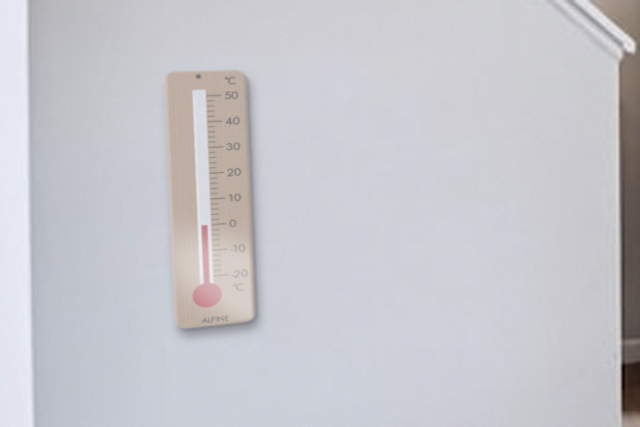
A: 0
